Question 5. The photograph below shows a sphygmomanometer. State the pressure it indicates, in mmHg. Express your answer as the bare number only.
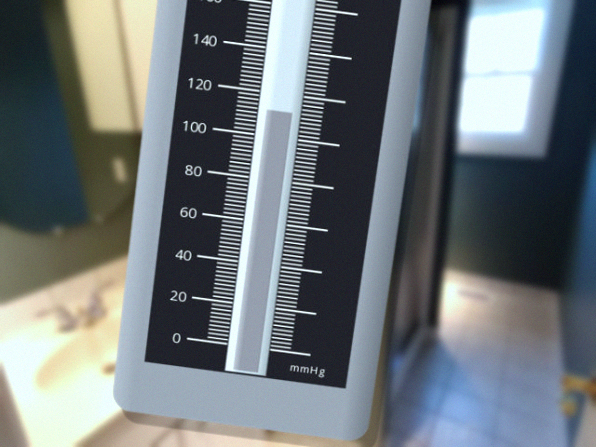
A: 112
